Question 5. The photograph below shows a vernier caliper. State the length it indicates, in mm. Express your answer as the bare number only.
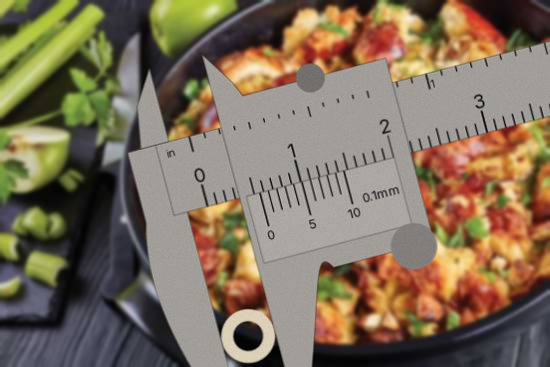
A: 5.6
